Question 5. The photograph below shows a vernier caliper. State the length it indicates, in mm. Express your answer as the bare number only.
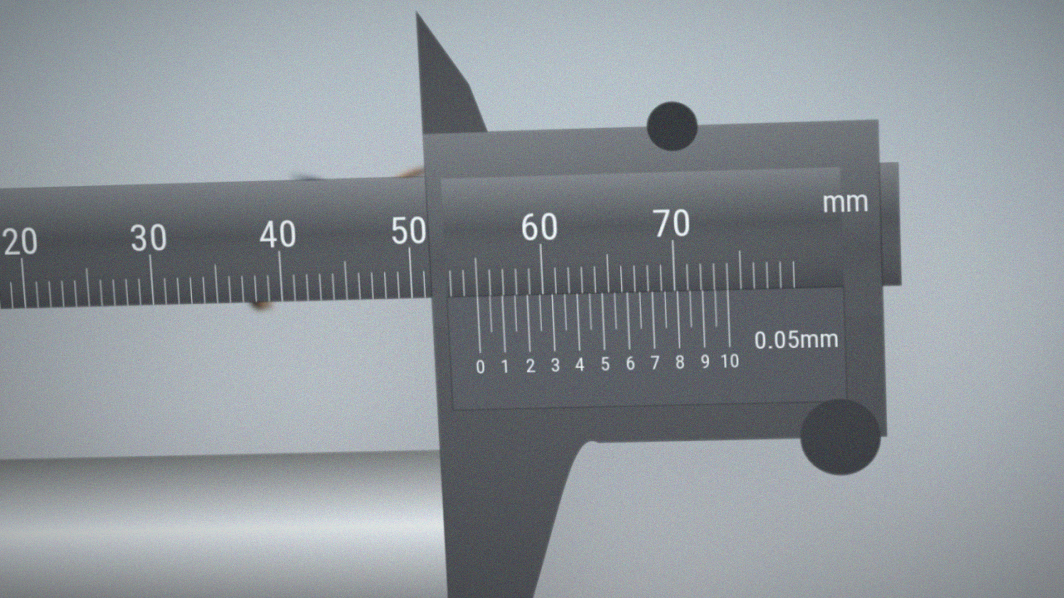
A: 55.0
